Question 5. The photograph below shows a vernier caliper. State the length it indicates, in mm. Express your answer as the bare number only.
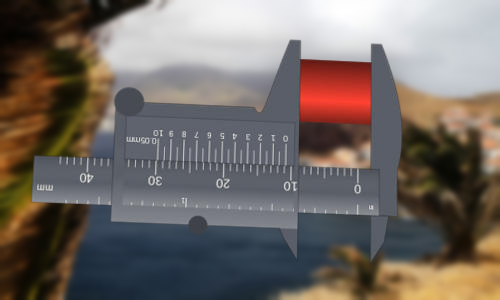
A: 10.8
